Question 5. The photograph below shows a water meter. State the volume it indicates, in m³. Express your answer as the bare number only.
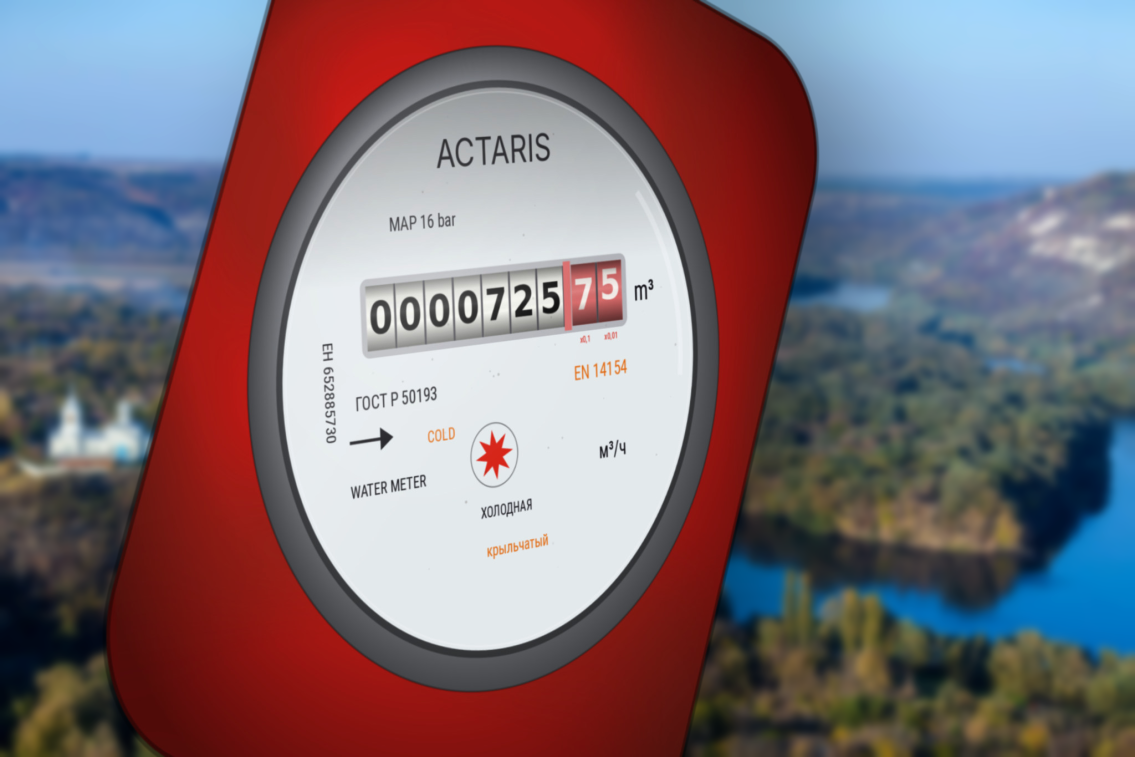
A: 725.75
